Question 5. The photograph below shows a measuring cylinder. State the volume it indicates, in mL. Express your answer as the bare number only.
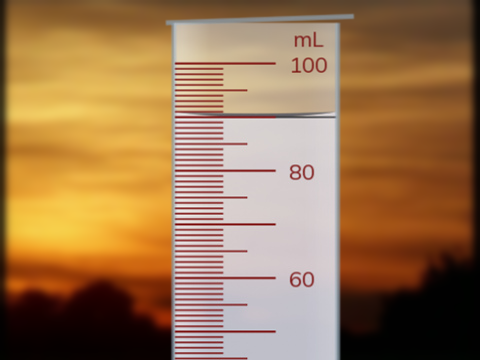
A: 90
